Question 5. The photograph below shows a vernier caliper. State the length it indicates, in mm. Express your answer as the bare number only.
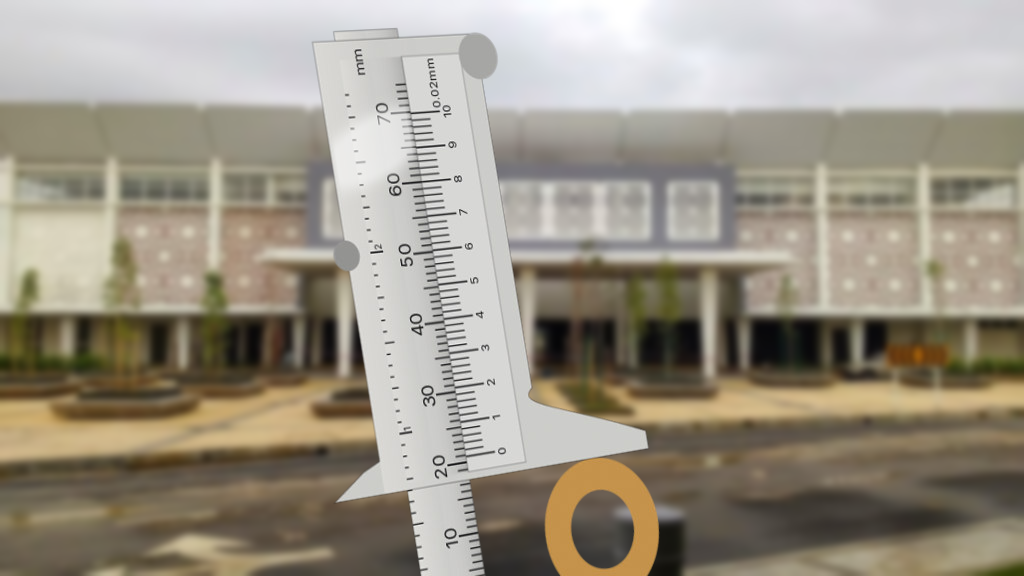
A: 20.8
